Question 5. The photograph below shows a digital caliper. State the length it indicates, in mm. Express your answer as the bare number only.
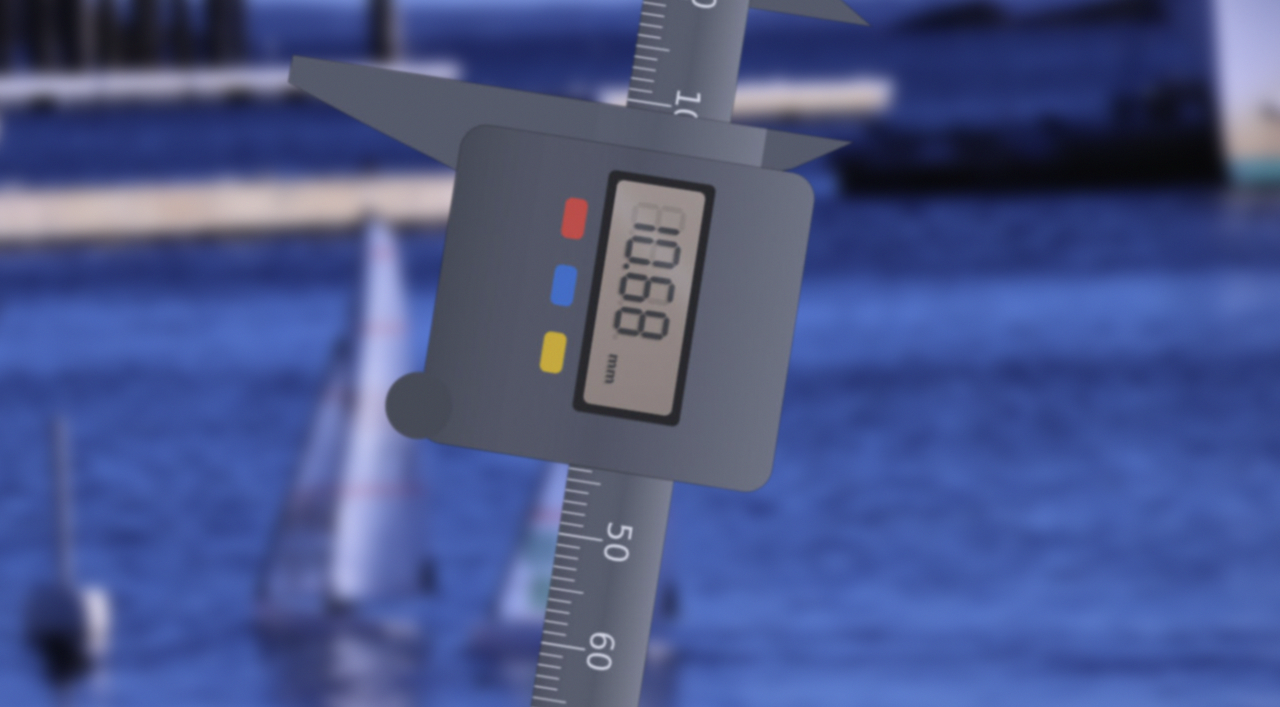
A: 10.68
